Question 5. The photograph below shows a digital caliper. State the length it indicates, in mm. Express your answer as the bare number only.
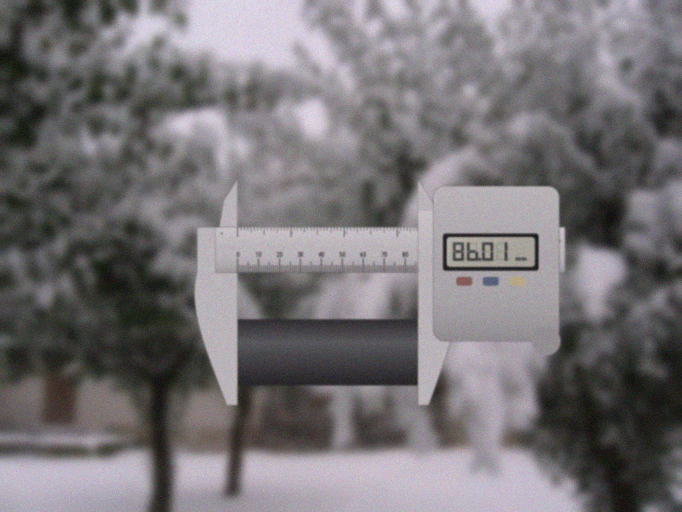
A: 86.01
